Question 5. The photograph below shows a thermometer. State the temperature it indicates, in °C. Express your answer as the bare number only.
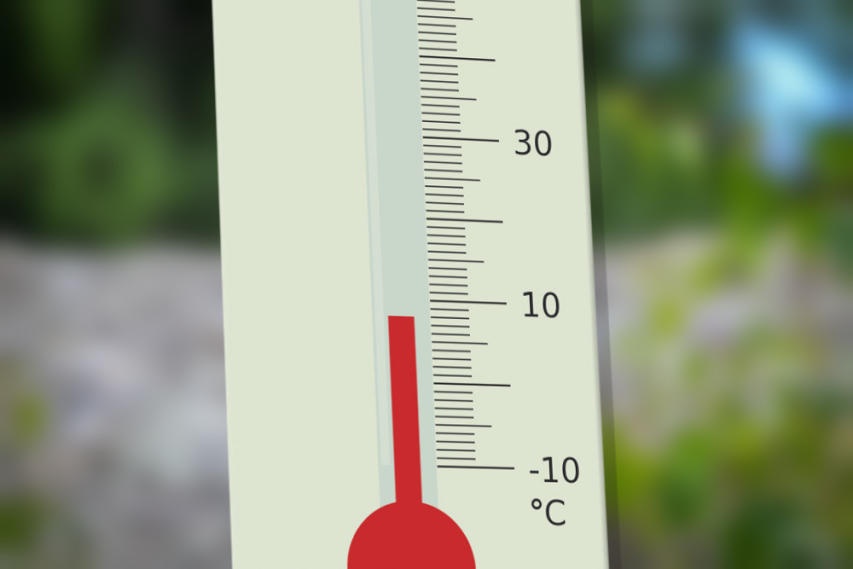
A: 8
